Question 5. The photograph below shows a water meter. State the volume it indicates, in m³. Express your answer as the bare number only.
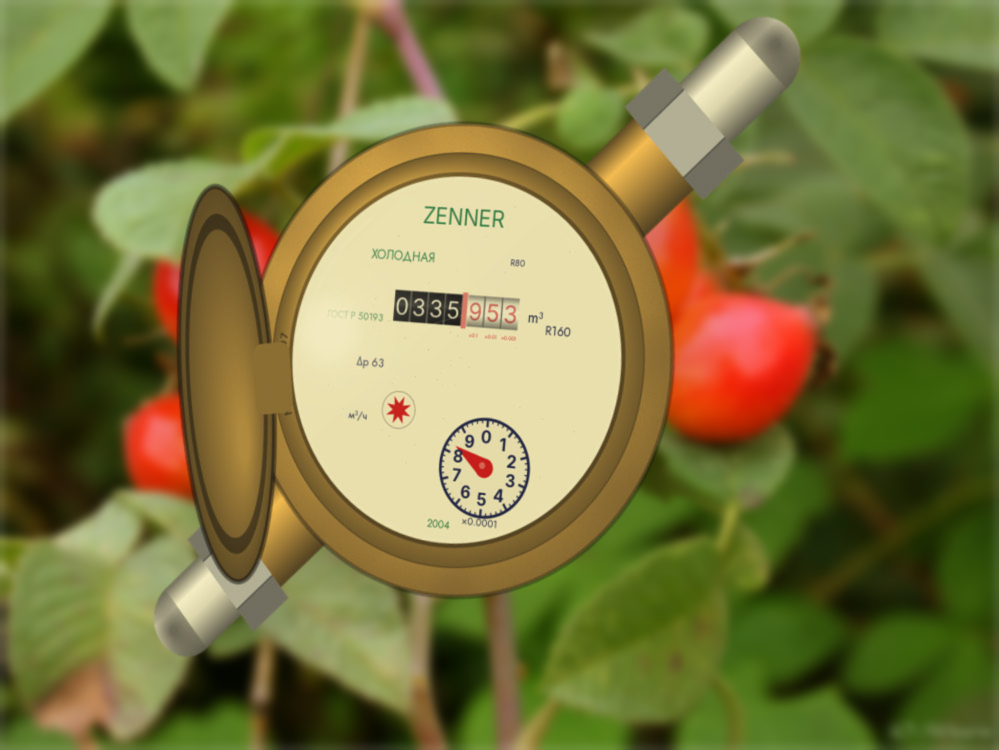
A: 335.9538
